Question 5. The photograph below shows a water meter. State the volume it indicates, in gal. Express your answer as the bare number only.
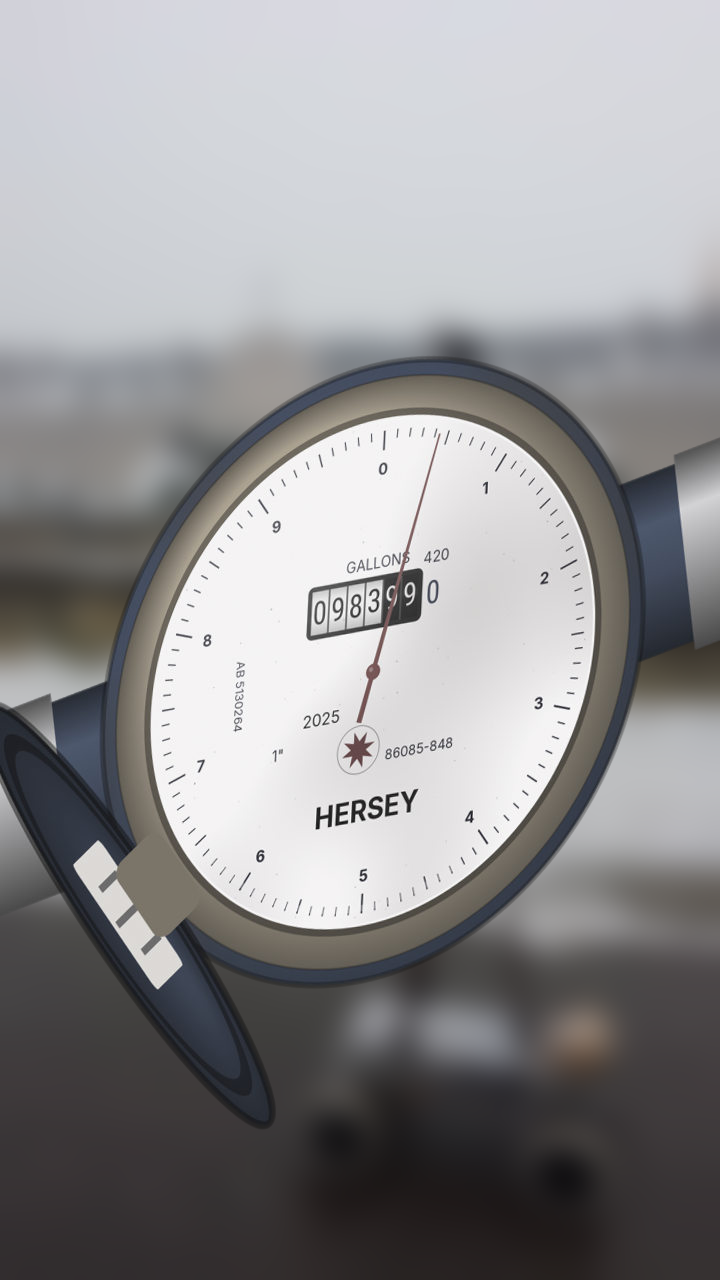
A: 983990.4
